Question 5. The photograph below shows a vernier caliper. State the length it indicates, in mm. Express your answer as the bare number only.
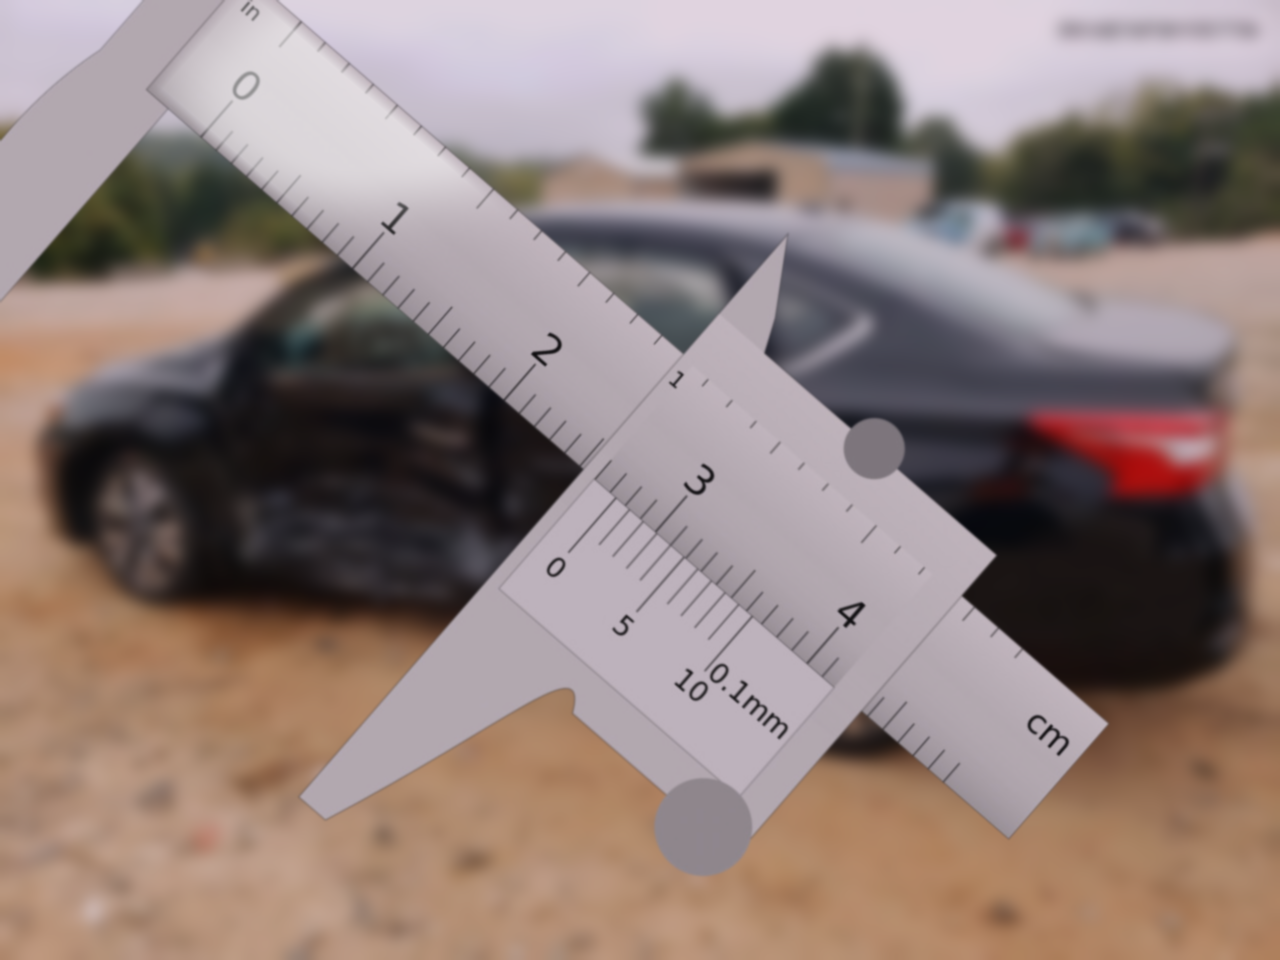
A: 27.4
